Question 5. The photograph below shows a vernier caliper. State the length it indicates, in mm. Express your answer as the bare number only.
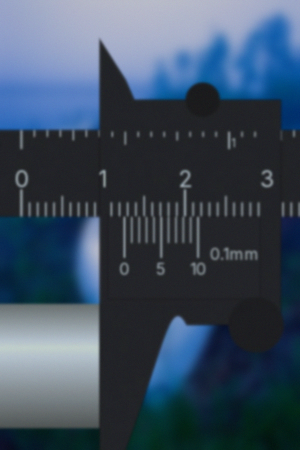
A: 12.6
